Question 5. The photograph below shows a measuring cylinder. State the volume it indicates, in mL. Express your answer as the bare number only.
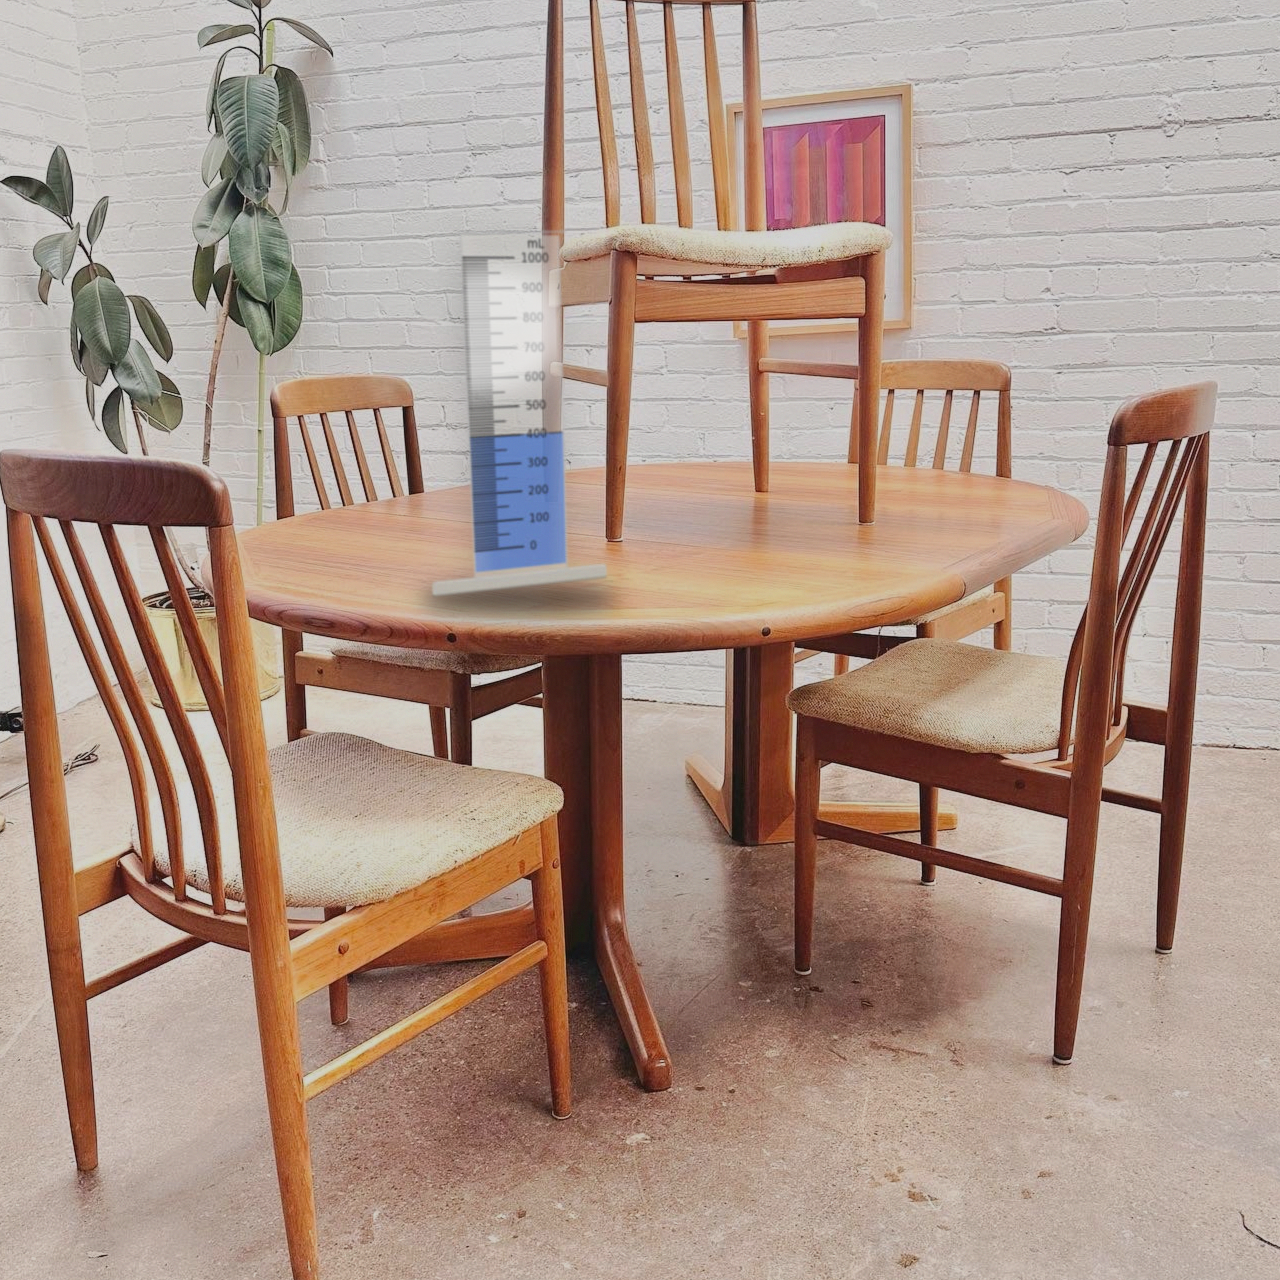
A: 400
